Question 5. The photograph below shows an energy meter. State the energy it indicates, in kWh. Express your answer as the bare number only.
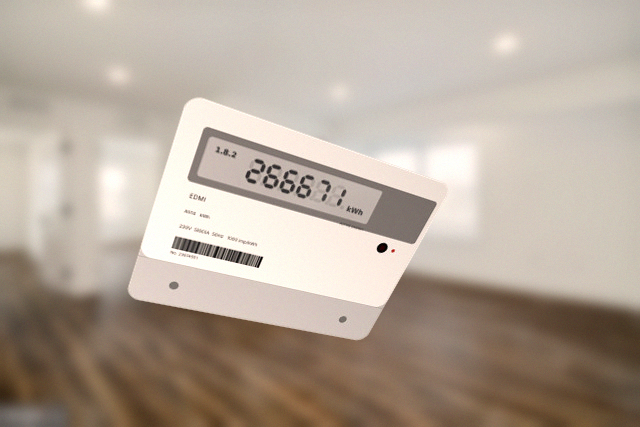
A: 266671
